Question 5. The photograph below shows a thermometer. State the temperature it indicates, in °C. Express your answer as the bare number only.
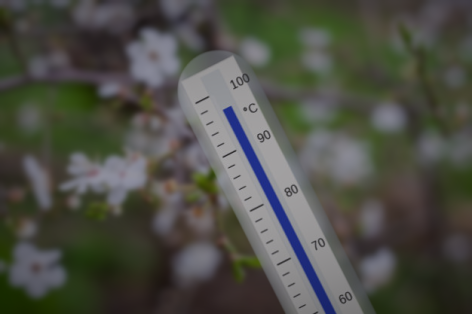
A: 97
